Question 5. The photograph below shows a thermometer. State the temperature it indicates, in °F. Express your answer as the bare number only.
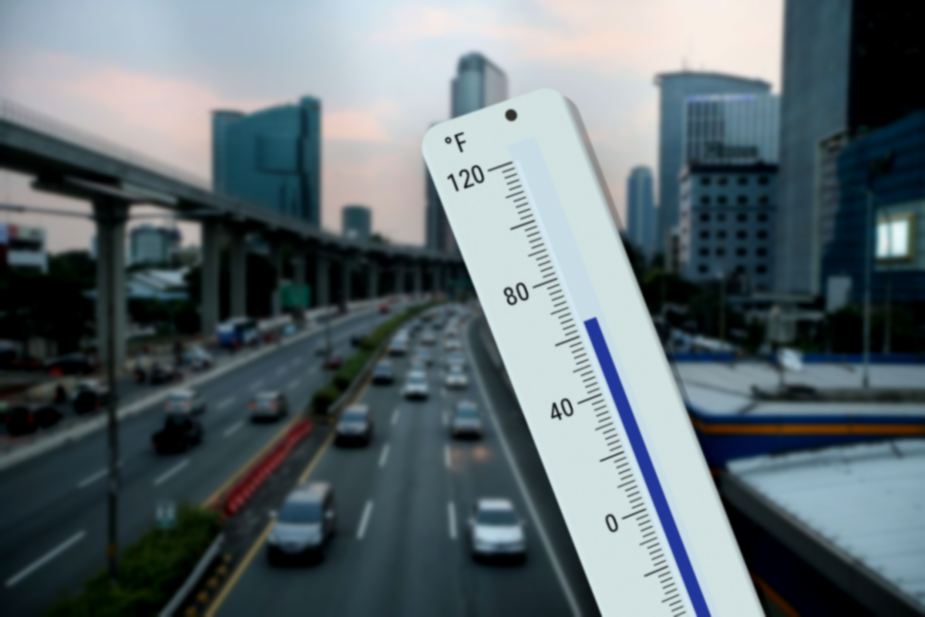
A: 64
